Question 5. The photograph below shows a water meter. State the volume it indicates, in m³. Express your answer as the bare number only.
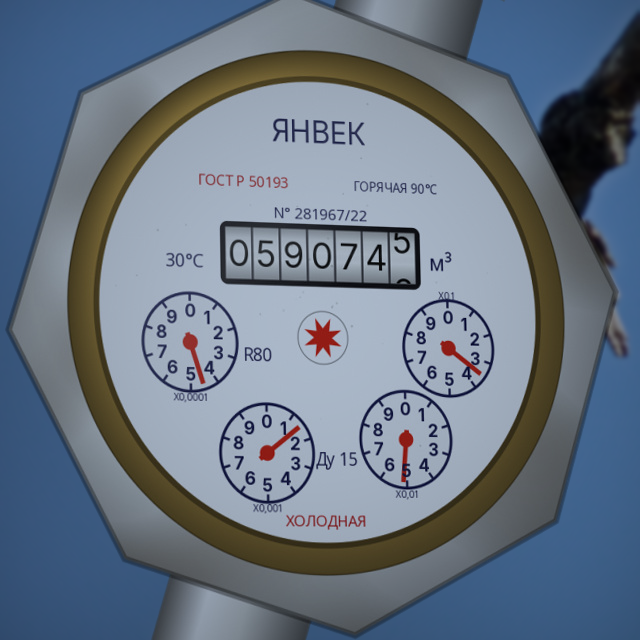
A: 590745.3514
